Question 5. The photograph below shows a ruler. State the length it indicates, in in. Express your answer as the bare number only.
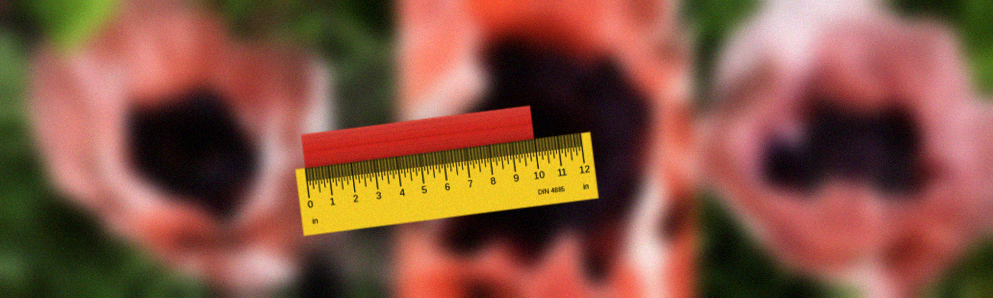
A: 10
